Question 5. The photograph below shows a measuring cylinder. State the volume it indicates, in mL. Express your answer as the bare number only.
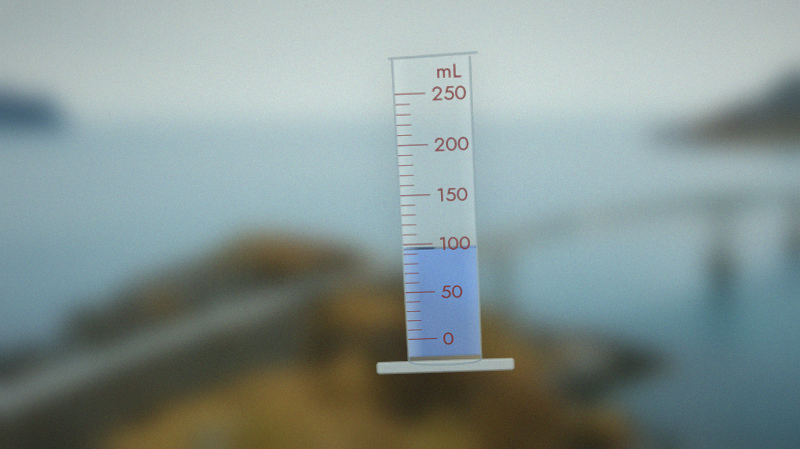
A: 95
